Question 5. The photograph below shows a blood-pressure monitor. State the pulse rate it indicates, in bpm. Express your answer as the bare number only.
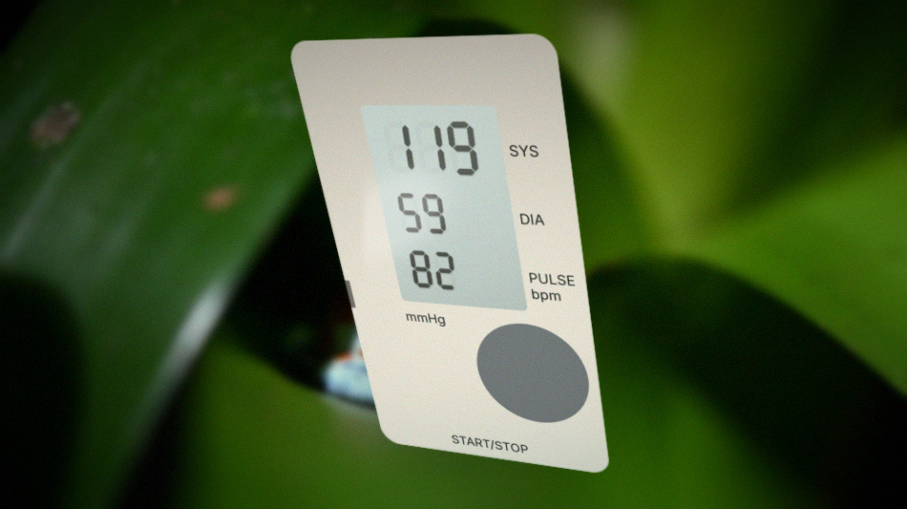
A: 82
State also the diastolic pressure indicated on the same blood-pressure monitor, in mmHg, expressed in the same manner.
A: 59
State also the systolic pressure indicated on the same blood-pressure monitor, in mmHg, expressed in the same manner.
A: 119
